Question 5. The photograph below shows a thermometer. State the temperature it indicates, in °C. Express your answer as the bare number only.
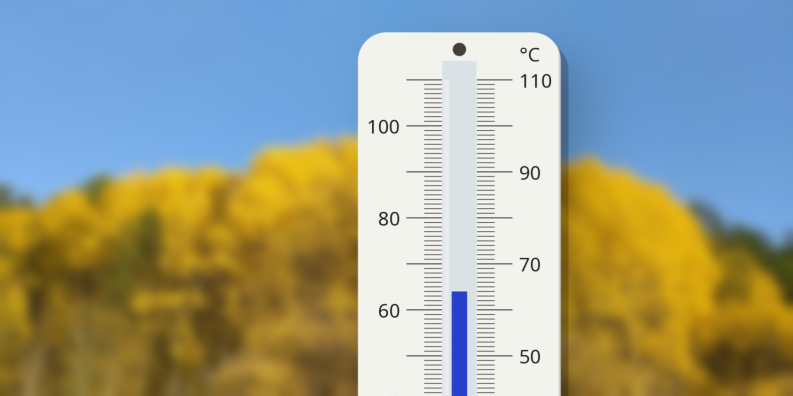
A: 64
